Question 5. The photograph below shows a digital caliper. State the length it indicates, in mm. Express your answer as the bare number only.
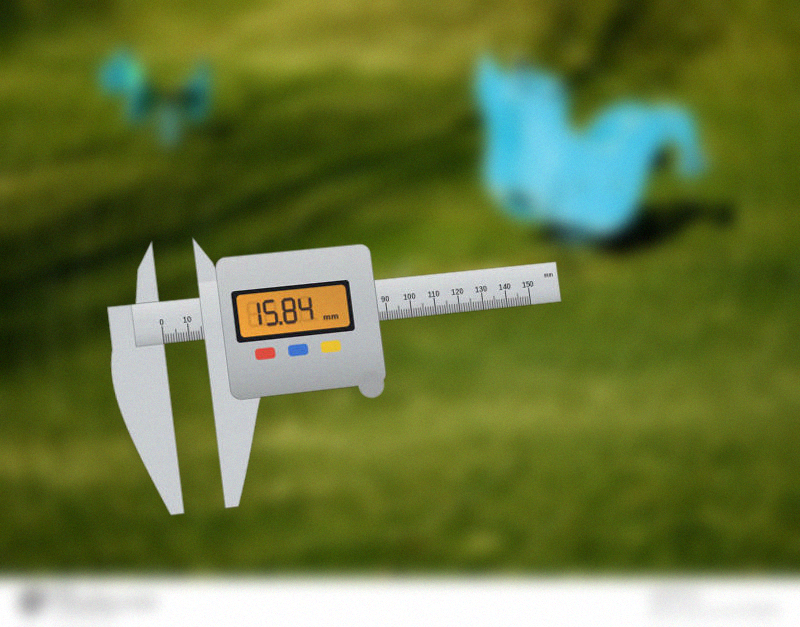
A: 15.84
